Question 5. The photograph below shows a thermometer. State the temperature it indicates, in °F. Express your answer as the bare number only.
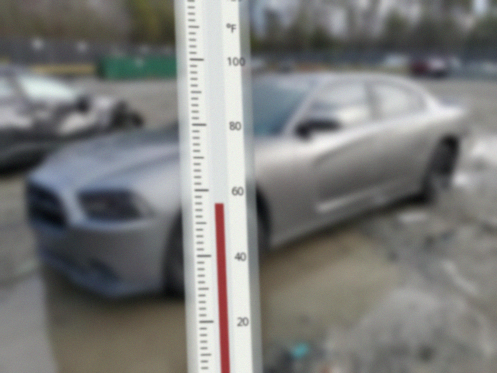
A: 56
